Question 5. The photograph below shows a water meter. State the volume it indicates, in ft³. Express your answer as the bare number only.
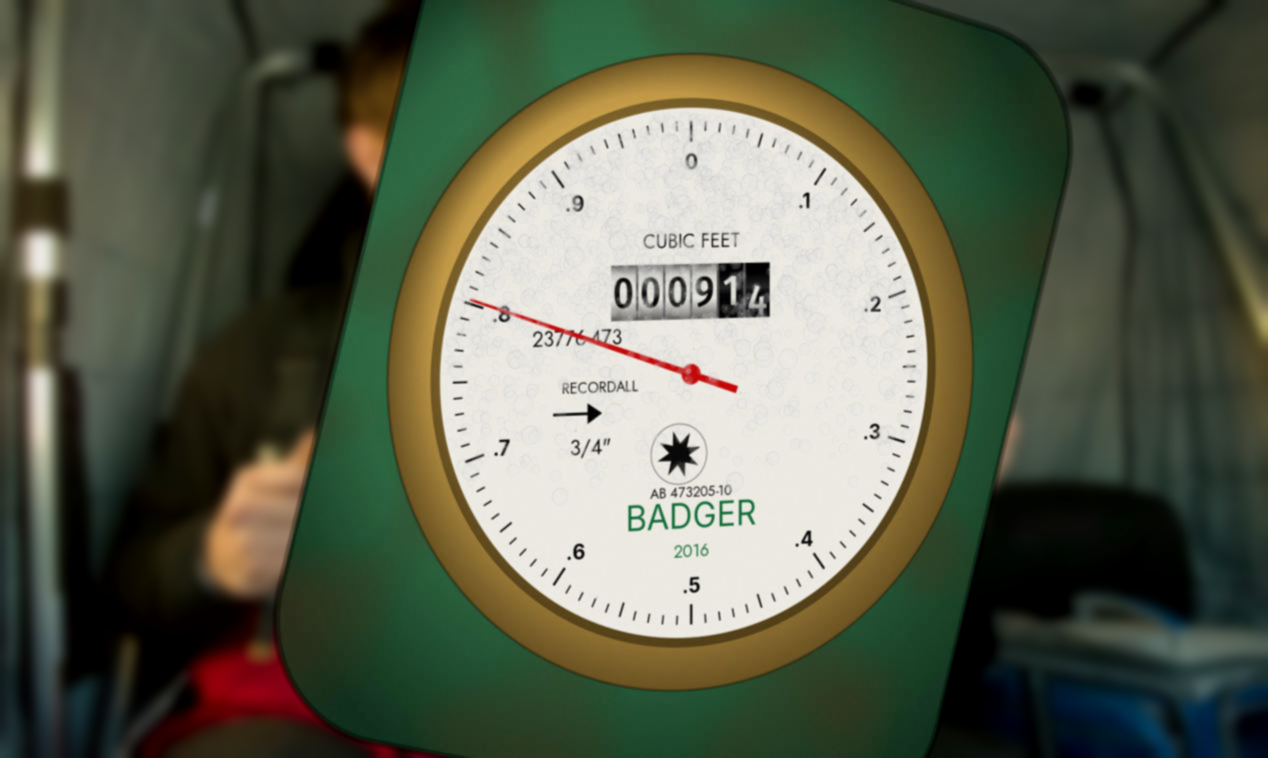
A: 913.80
